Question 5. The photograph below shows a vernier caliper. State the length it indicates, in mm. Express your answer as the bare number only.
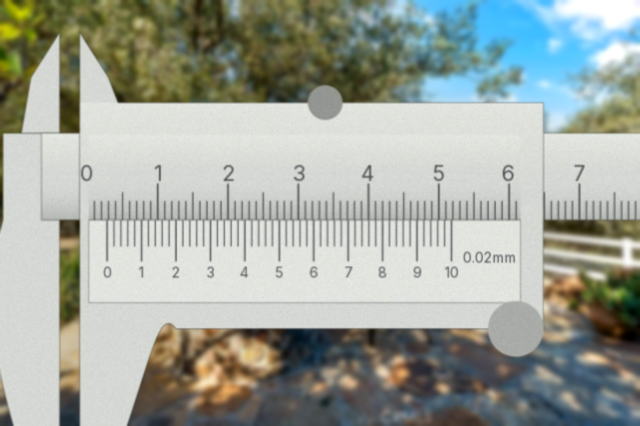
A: 2.8
